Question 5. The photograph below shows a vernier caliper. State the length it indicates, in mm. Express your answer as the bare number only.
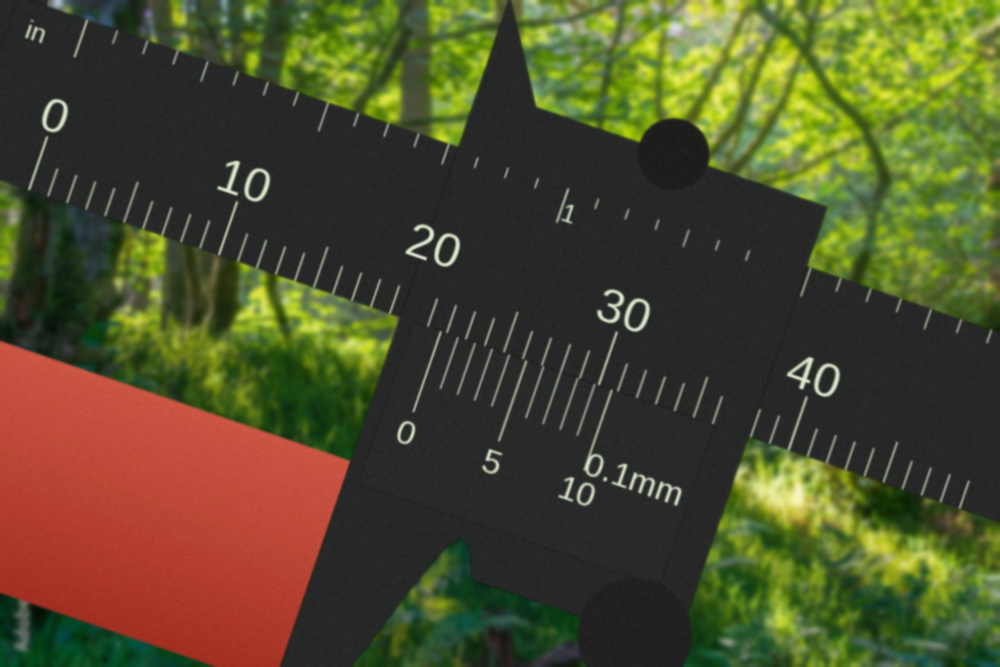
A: 21.7
